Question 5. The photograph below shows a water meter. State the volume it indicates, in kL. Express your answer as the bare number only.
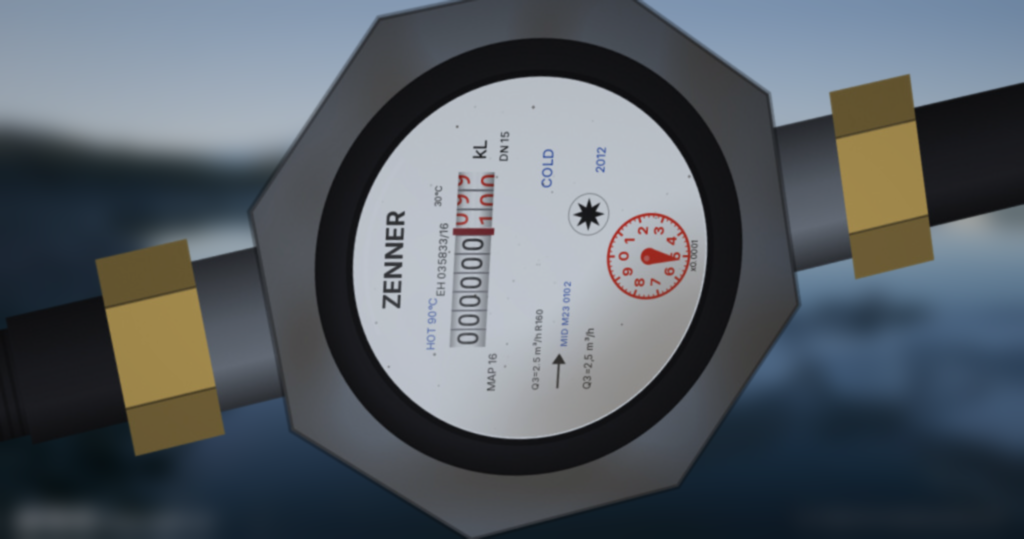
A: 0.0995
